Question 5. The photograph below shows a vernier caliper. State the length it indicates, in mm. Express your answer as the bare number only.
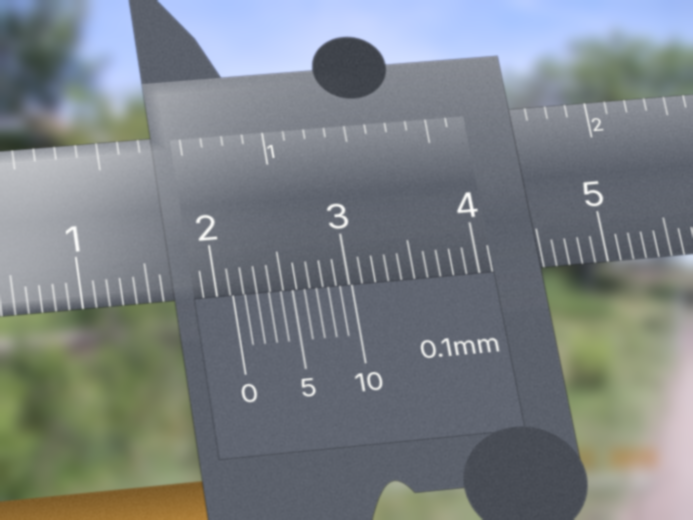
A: 21.2
